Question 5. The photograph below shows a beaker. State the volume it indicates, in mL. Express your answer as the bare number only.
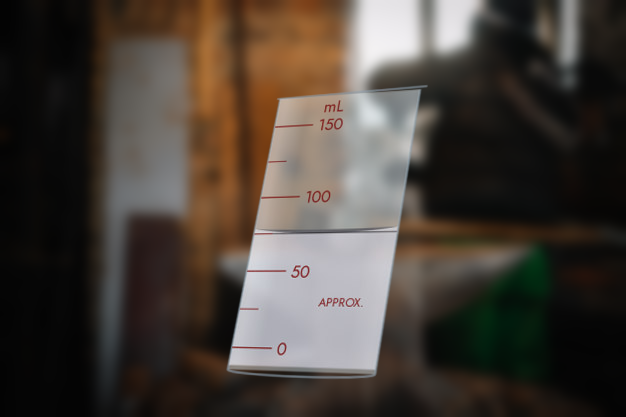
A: 75
